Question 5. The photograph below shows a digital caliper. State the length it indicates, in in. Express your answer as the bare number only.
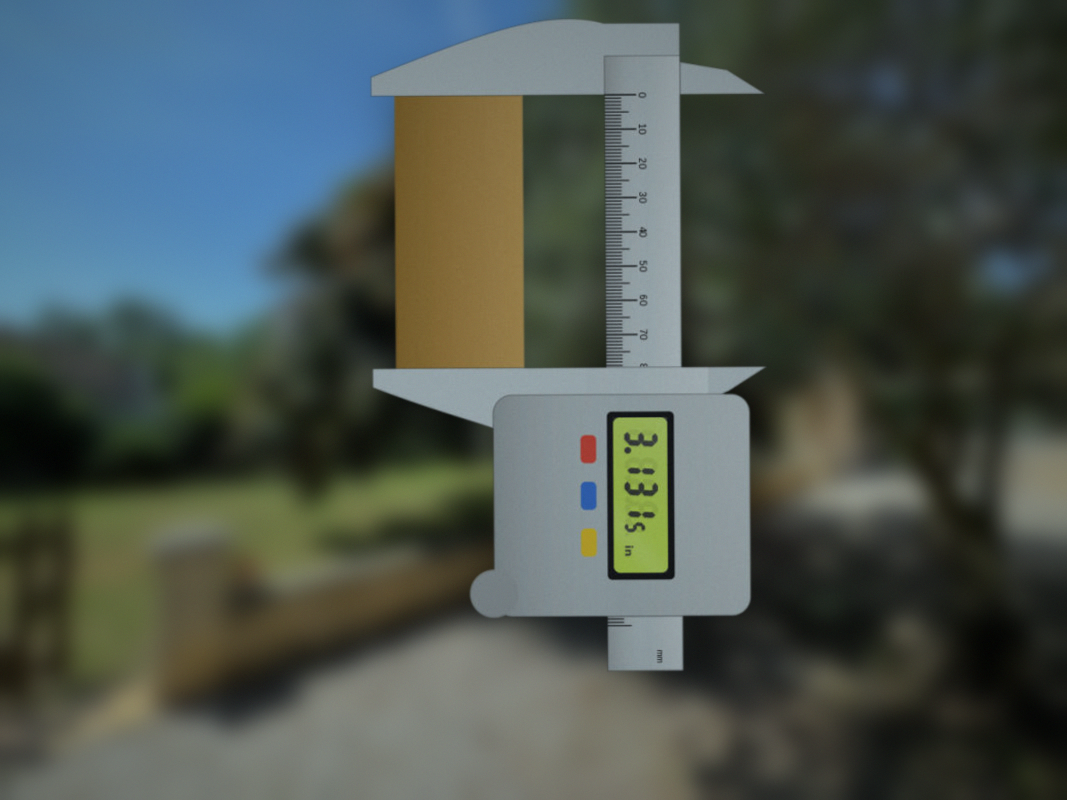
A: 3.1315
